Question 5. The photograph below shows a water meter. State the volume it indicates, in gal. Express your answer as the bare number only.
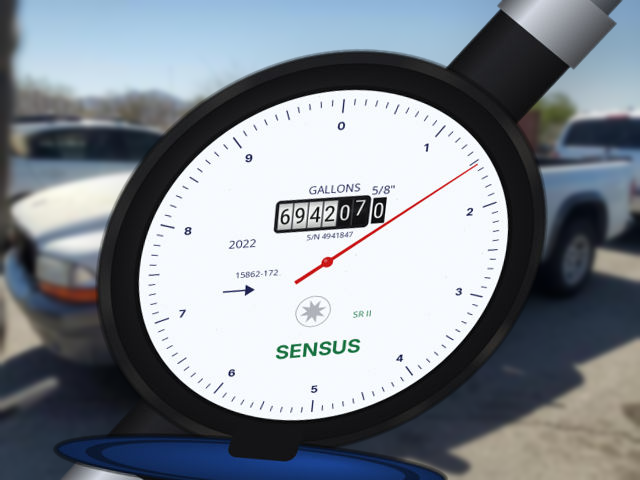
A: 6942071.5
